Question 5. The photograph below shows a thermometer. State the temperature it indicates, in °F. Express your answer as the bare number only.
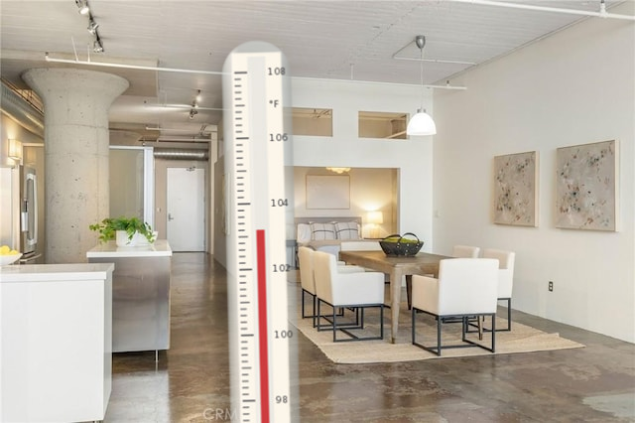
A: 103.2
